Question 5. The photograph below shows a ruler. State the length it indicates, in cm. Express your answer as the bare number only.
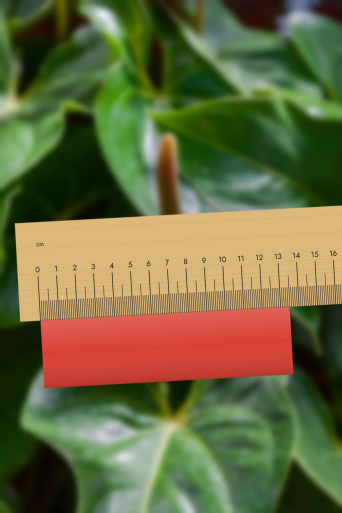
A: 13.5
